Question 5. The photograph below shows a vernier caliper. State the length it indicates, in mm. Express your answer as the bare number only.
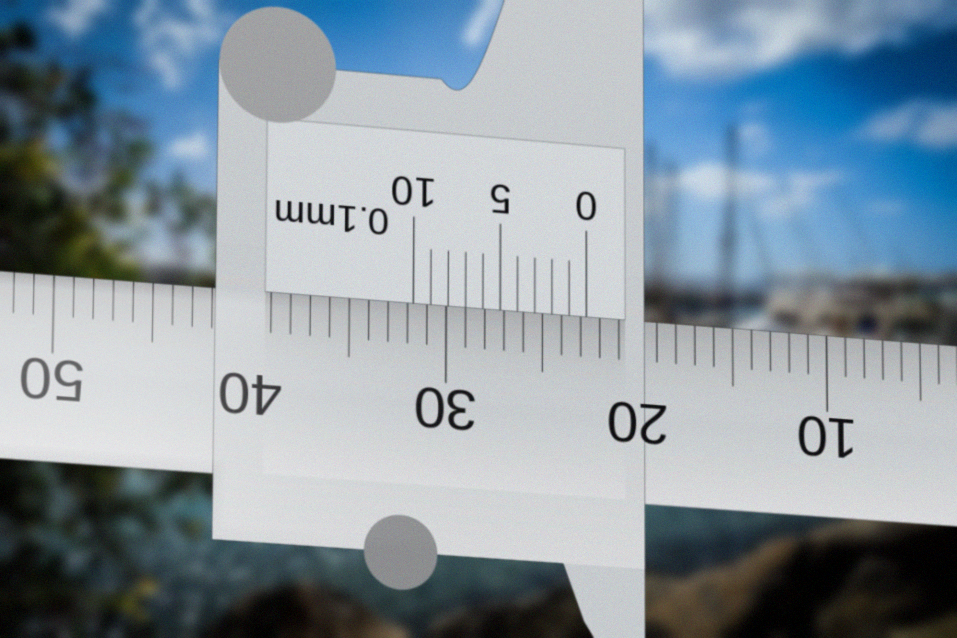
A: 22.7
